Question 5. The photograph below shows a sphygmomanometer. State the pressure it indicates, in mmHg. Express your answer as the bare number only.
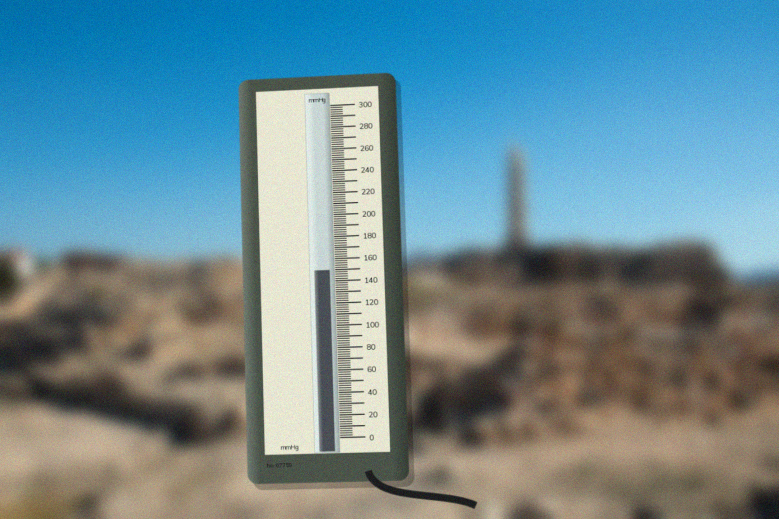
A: 150
